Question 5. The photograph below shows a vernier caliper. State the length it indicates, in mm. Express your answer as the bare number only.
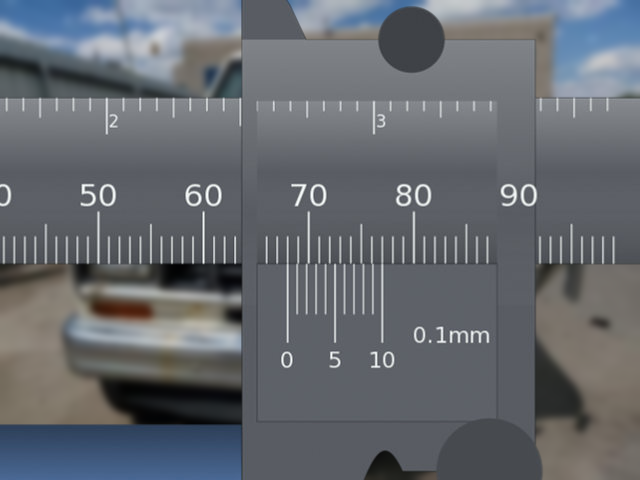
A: 68.0
